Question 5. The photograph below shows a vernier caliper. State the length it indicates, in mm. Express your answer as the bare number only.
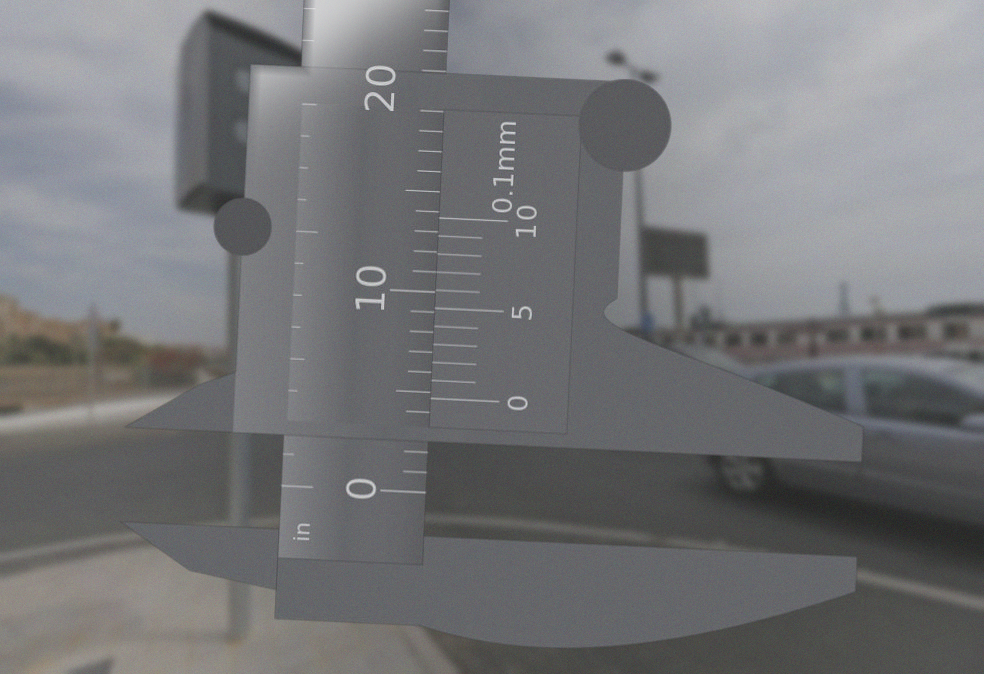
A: 4.7
